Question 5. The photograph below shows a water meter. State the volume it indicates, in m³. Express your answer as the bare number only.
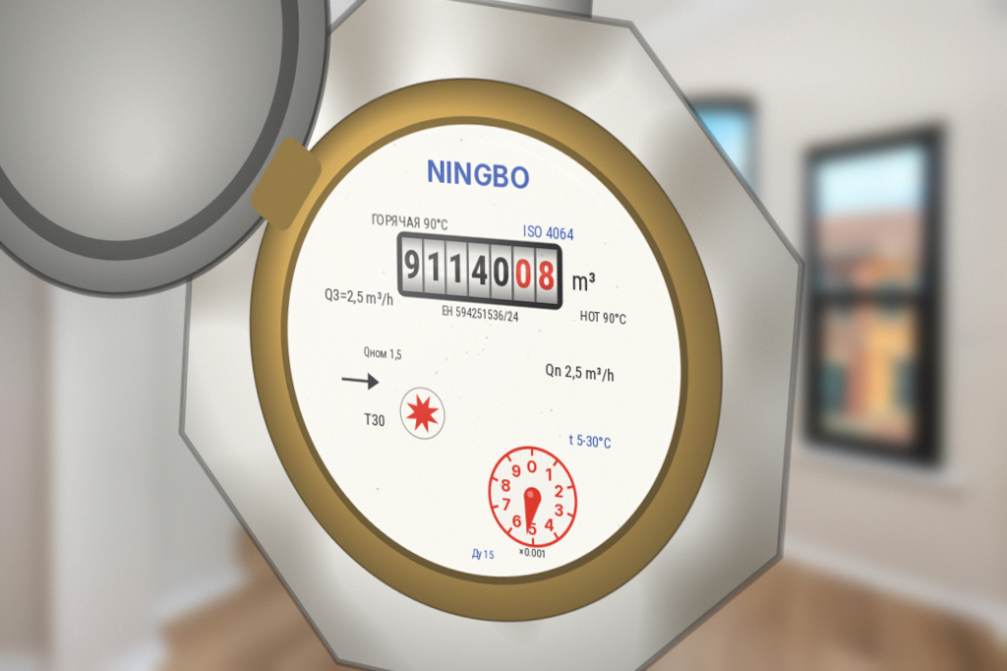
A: 91140.085
